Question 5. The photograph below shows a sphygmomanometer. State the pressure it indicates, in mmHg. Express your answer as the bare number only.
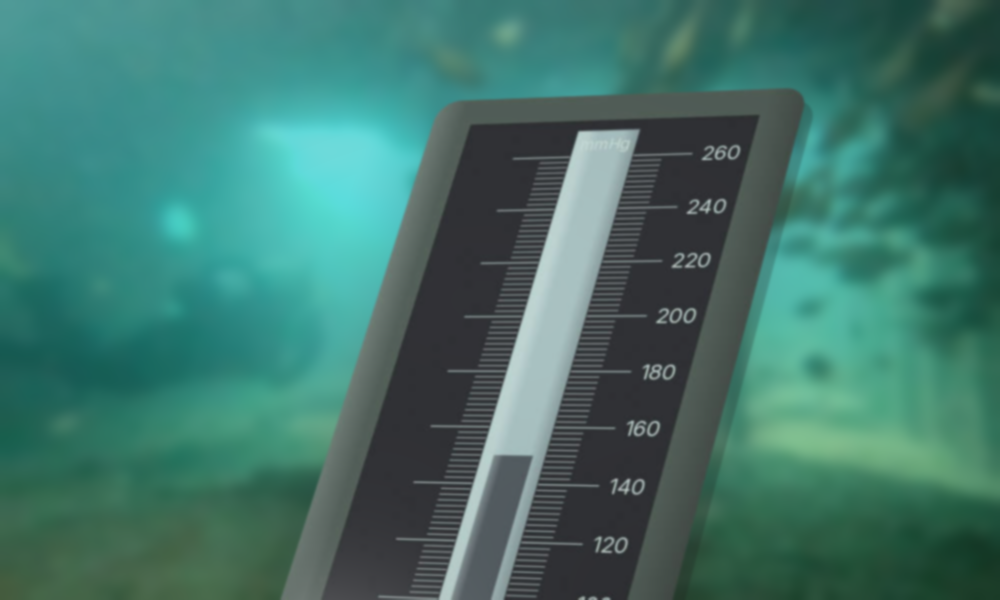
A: 150
